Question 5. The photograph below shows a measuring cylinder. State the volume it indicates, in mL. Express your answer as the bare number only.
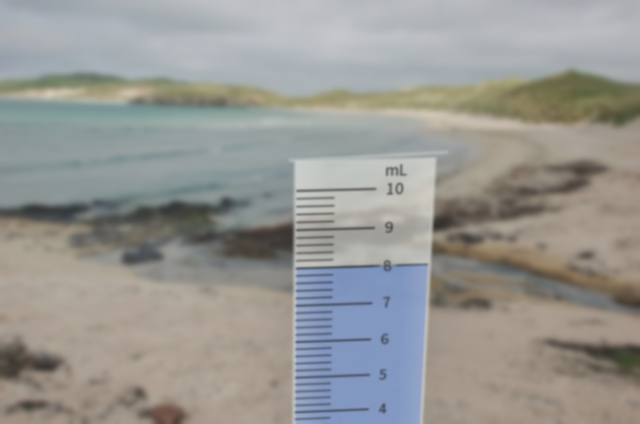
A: 8
